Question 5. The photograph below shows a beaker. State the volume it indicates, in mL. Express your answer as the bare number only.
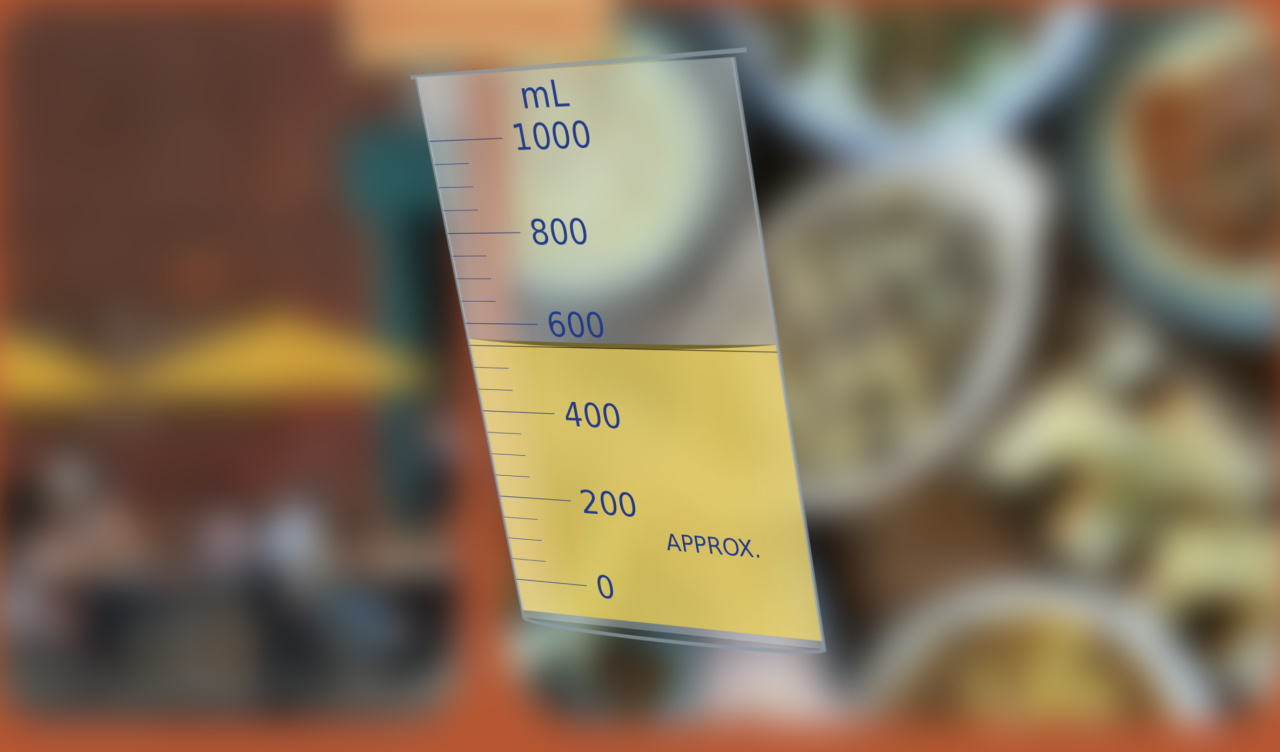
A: 550
